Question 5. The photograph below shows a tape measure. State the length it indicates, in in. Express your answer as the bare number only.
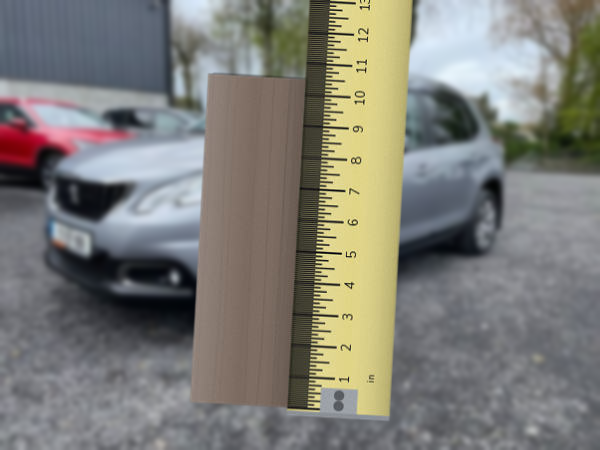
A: 10.5
